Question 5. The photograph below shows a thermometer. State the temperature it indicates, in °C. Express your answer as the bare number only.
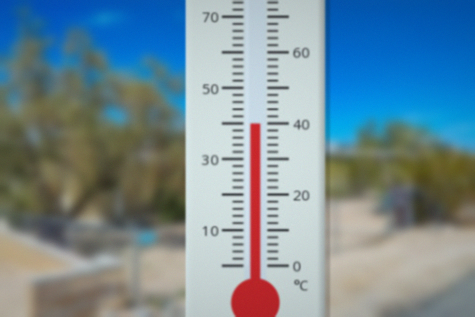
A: 40
